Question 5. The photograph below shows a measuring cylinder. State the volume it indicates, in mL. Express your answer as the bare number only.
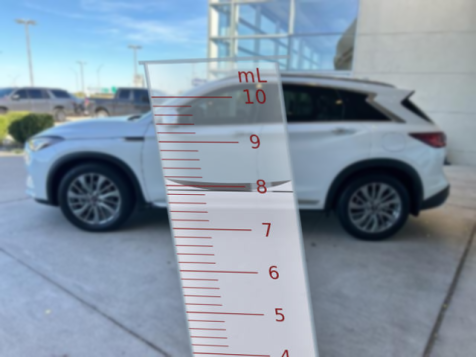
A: 7.9
